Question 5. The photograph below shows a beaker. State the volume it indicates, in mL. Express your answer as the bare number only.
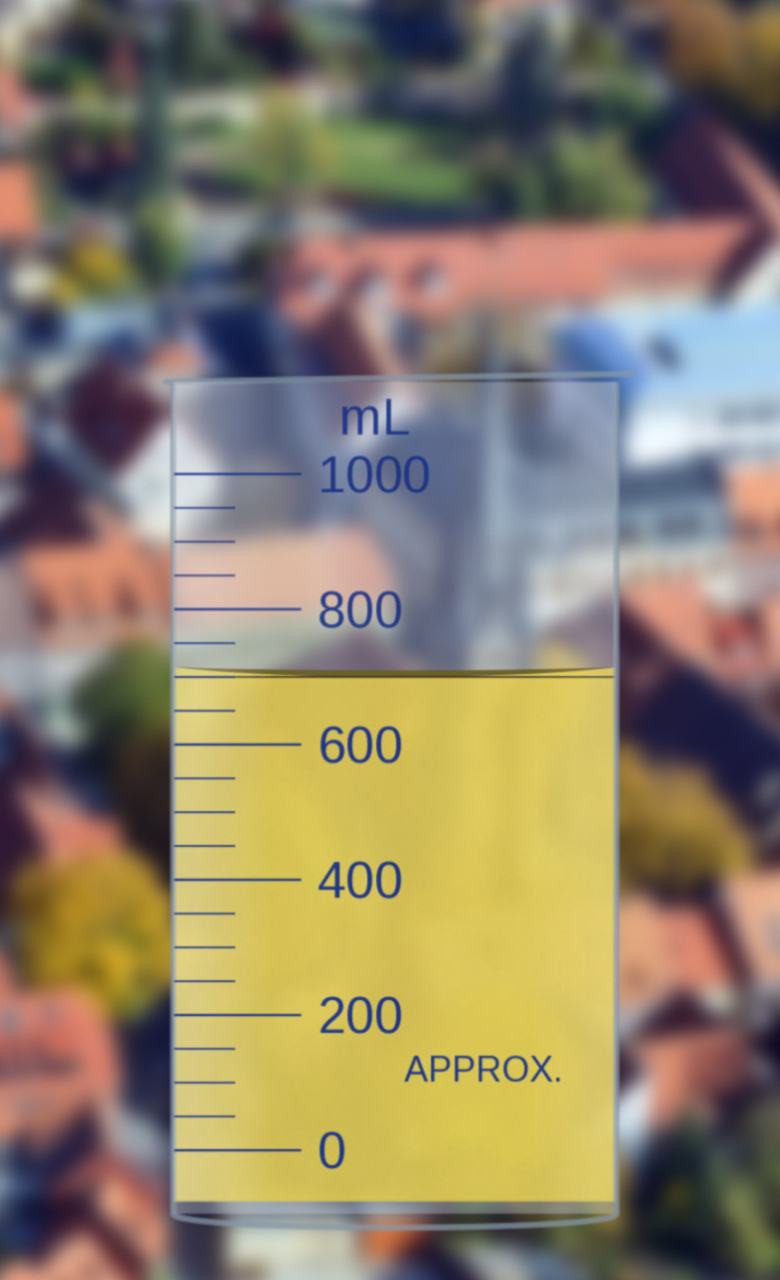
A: 700
